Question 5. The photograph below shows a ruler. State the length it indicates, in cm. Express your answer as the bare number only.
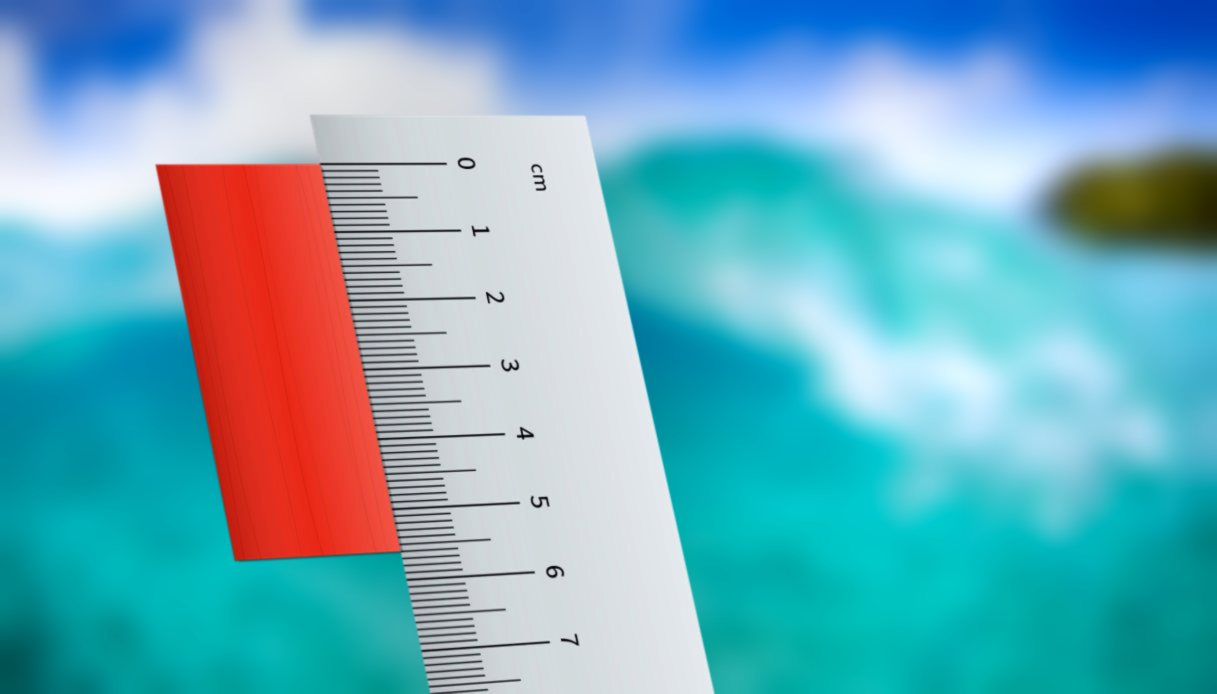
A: 5.6
